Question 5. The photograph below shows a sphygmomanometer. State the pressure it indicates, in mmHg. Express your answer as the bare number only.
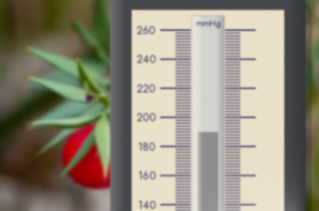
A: 190
